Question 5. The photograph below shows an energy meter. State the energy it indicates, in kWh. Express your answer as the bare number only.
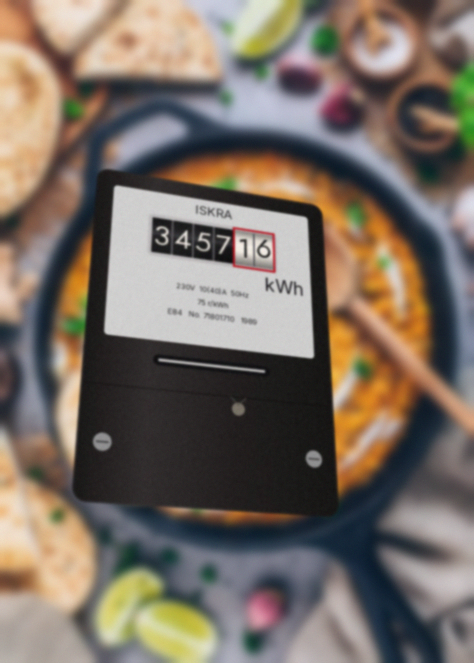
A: 3457.16
